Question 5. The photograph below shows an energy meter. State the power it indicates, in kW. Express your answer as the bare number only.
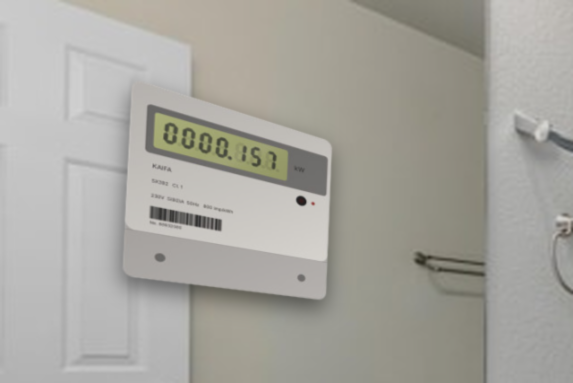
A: 0.157
